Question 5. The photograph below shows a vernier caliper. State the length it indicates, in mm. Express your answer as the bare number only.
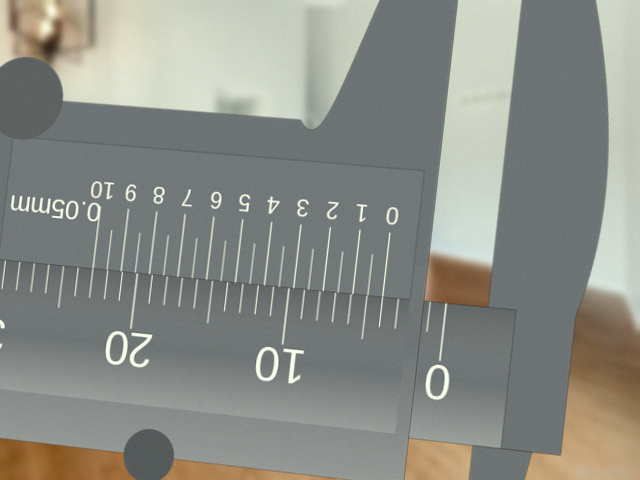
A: 4.0
